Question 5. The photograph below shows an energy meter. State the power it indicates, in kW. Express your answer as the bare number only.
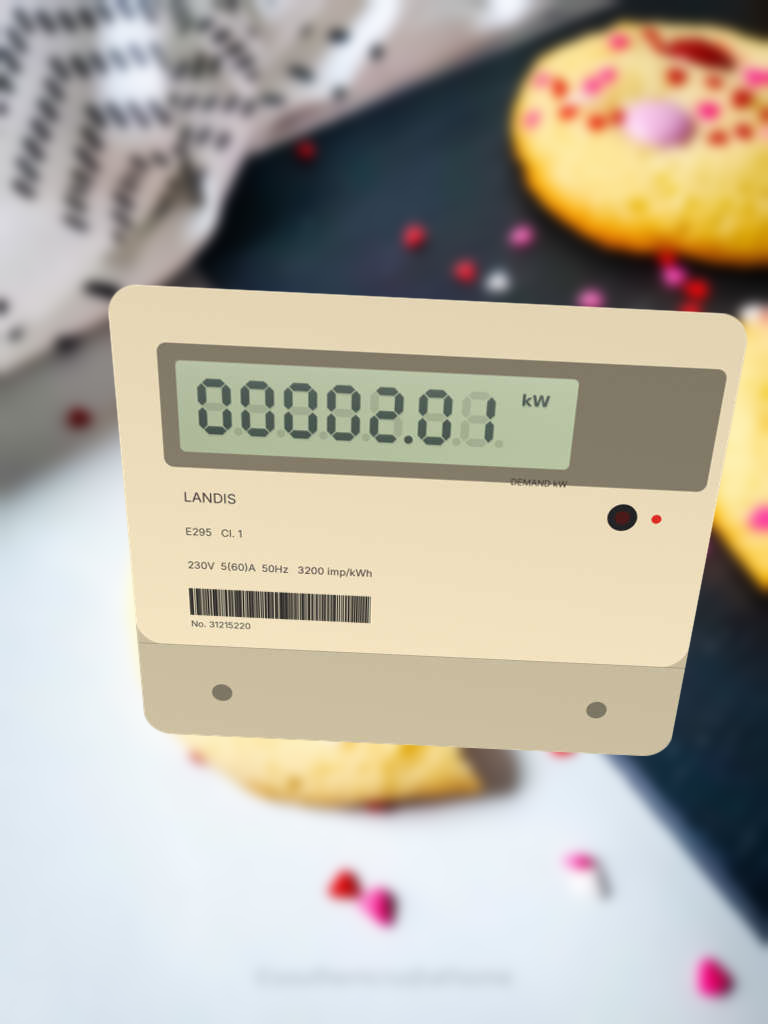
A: 2.01
